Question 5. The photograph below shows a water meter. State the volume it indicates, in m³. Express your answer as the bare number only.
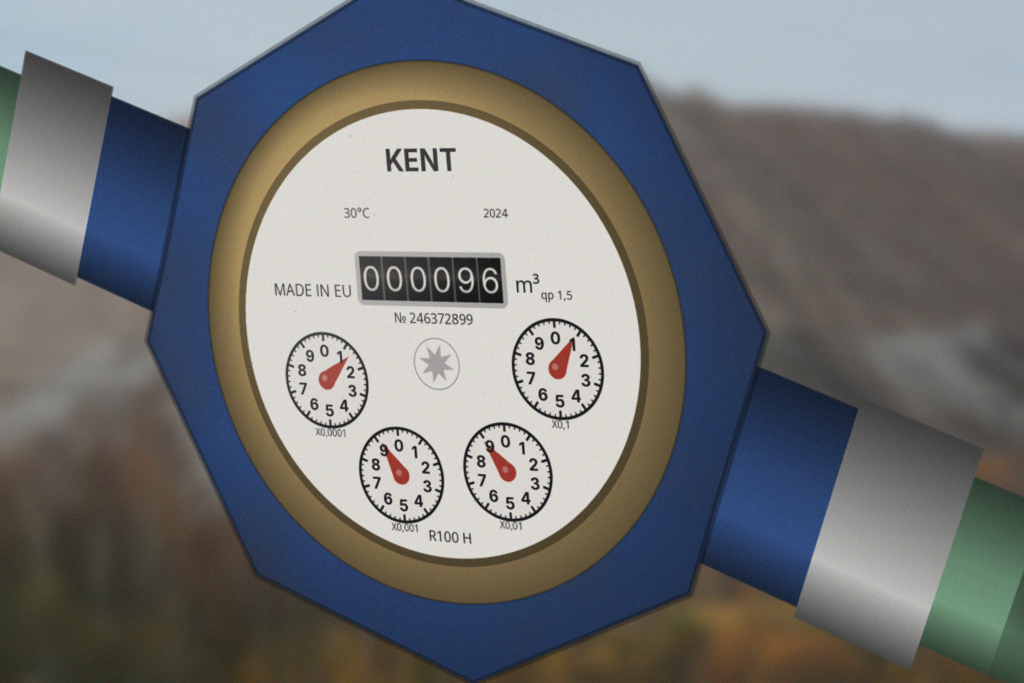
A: 96.0891
